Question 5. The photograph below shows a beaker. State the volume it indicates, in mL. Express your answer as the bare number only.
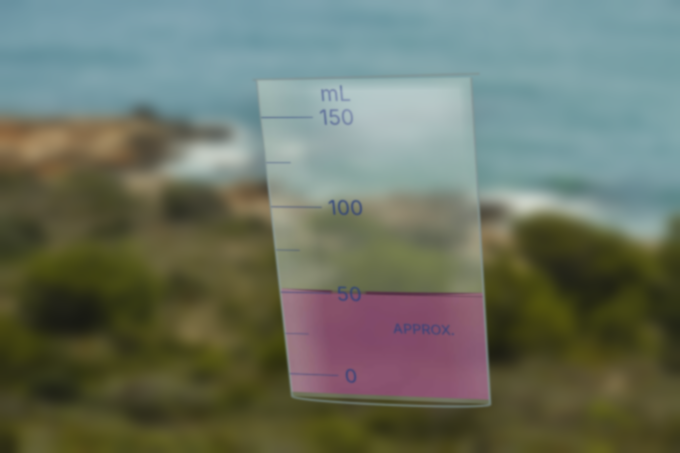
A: 50
